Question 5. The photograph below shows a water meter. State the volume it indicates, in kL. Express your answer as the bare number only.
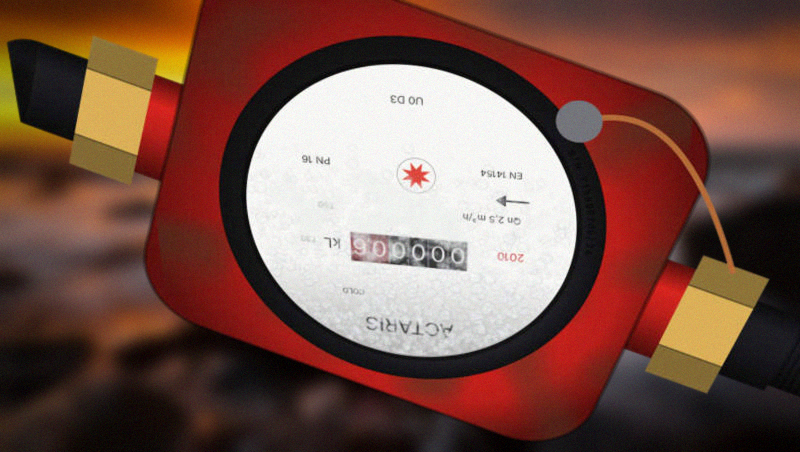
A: 0.06
